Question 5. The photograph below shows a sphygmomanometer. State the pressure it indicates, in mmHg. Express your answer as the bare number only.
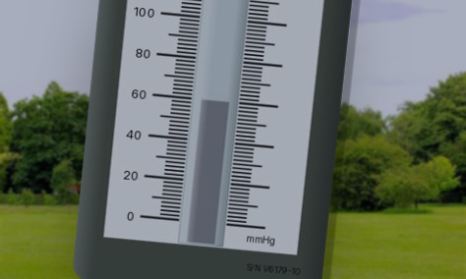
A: 60
